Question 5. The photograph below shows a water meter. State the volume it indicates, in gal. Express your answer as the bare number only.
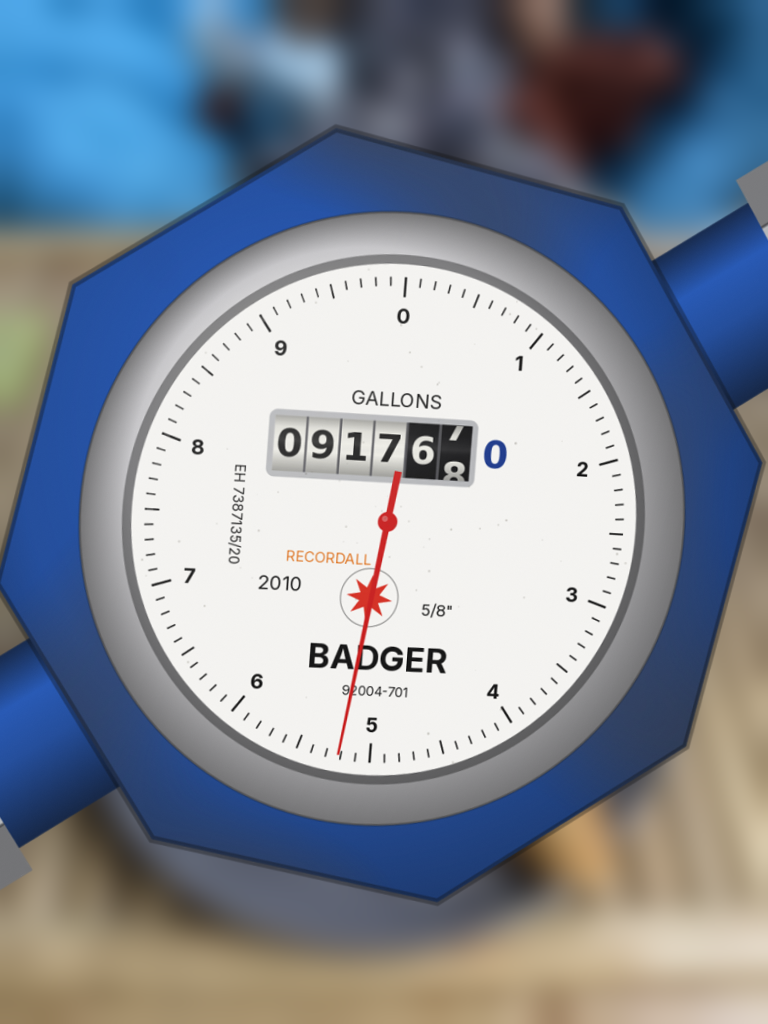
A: 917675.2
